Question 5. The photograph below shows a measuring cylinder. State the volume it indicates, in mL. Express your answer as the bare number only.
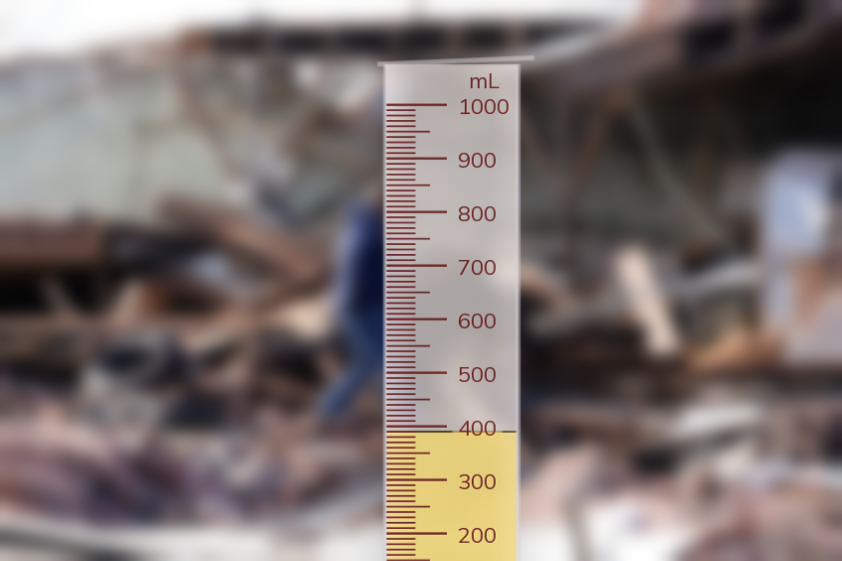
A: 390
